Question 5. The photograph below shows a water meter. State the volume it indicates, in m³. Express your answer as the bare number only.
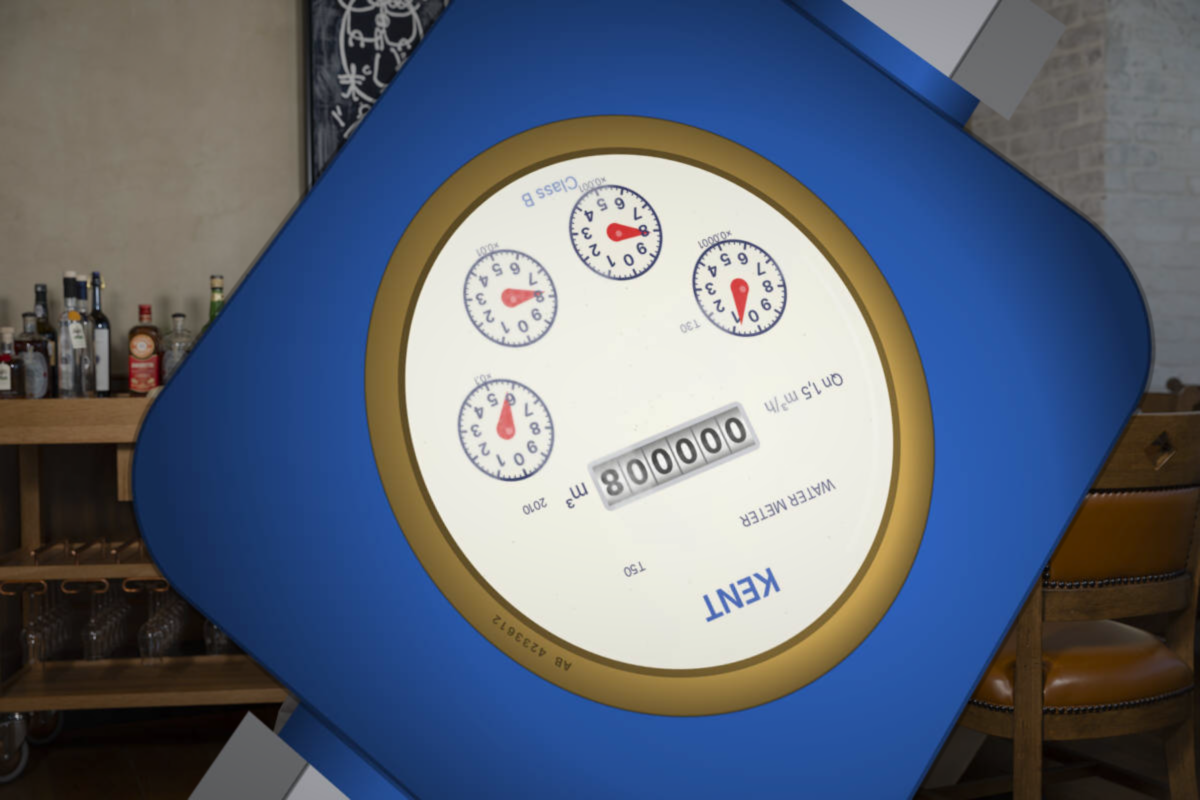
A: 8.5780
